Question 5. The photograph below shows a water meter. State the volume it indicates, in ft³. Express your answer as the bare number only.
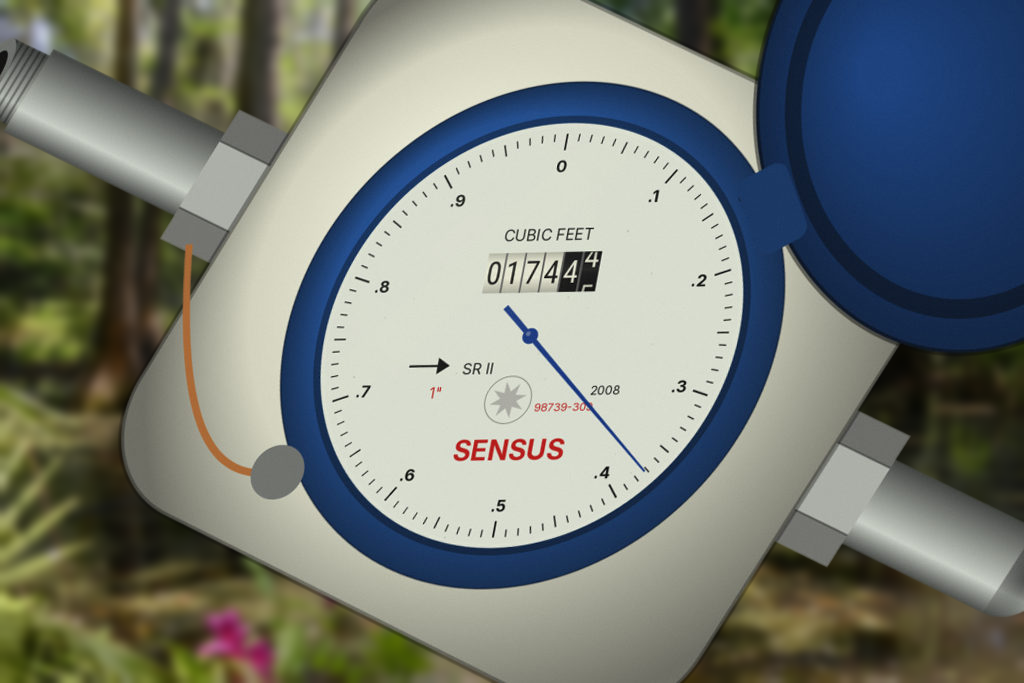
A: 17444.37
